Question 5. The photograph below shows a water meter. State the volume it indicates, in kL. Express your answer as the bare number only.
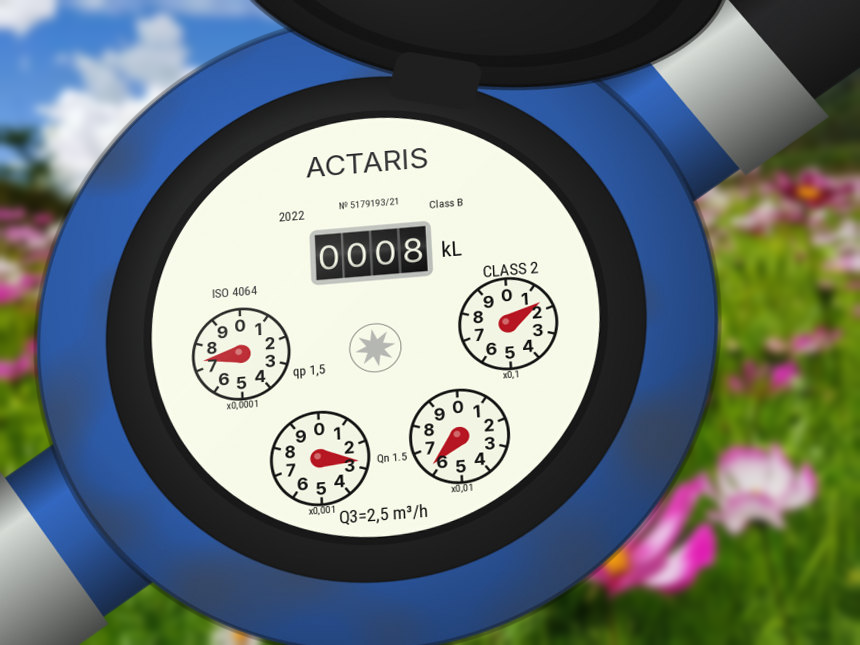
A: 8.1627
